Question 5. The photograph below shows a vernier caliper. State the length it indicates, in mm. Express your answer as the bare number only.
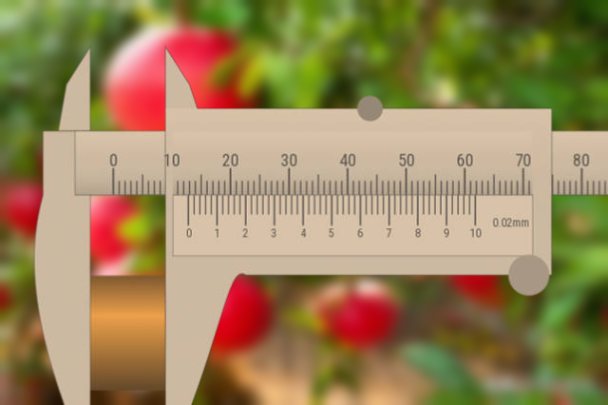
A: 12.8
